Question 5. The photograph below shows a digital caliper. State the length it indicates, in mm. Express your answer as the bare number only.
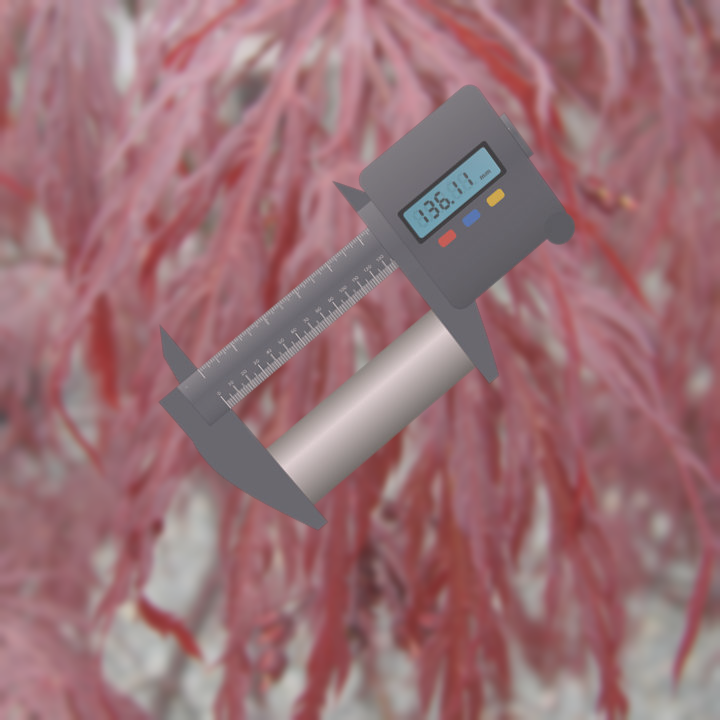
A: 136.11
